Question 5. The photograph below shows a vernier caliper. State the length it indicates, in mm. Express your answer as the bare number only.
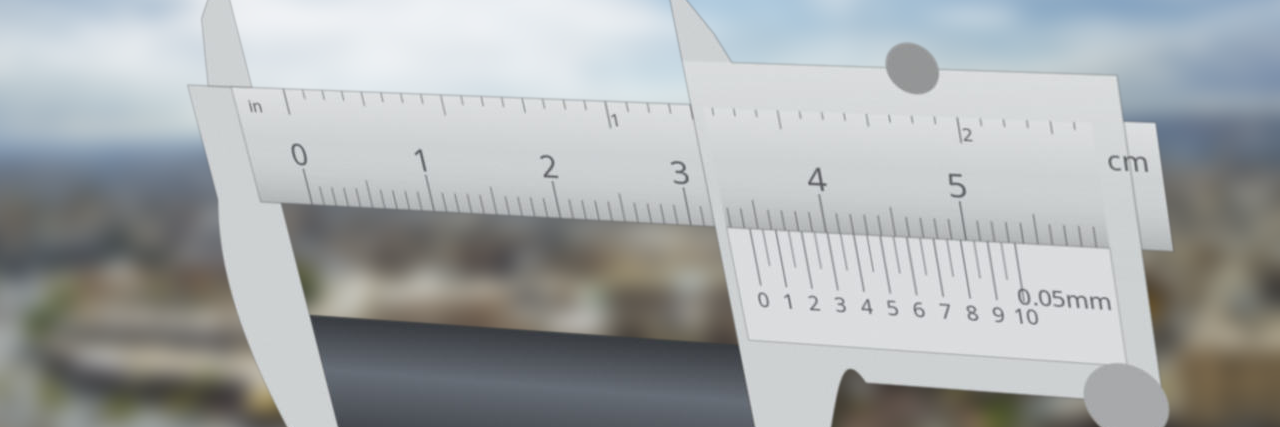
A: 34.4
